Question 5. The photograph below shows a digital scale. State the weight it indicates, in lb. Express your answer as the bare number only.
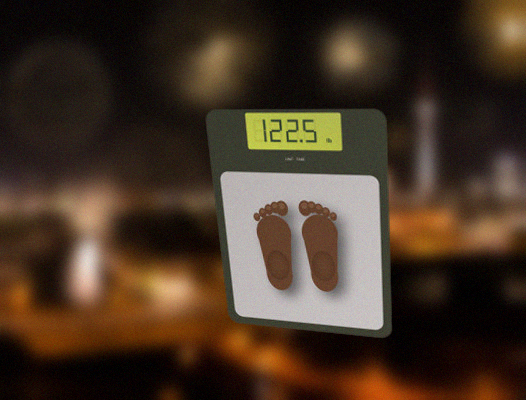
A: 122.5
